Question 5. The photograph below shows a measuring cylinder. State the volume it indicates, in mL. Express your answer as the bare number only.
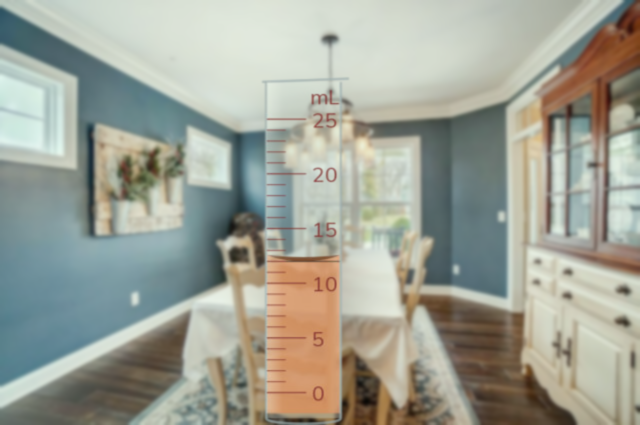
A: 12
